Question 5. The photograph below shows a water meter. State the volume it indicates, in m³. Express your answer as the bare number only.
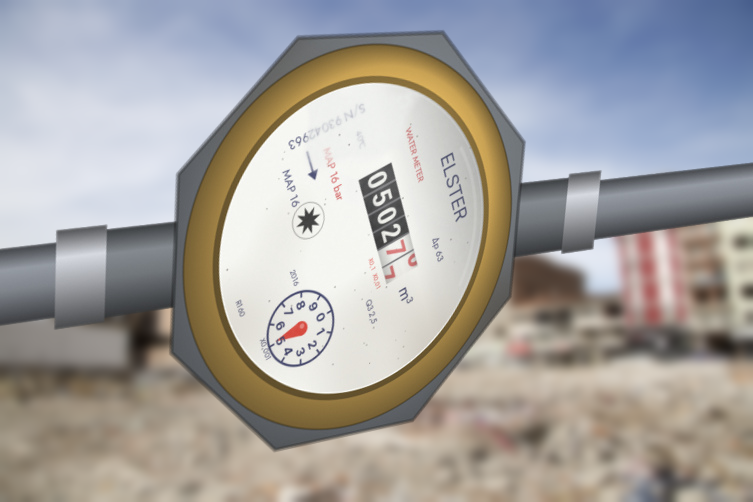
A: 502.765
